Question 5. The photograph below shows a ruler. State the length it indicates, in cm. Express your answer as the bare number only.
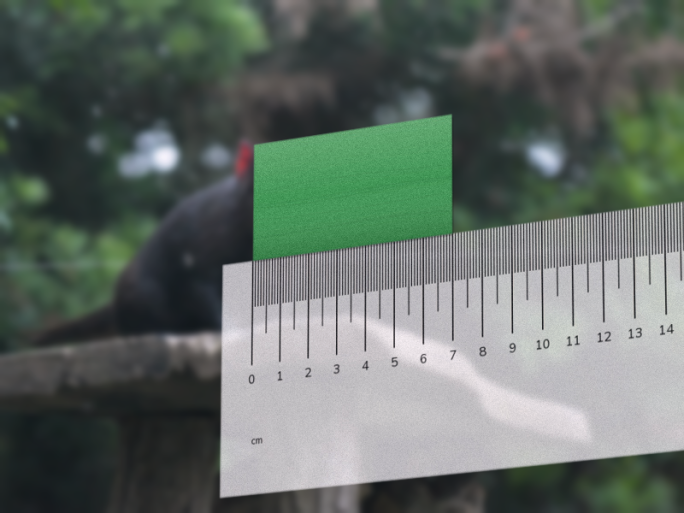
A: 7
